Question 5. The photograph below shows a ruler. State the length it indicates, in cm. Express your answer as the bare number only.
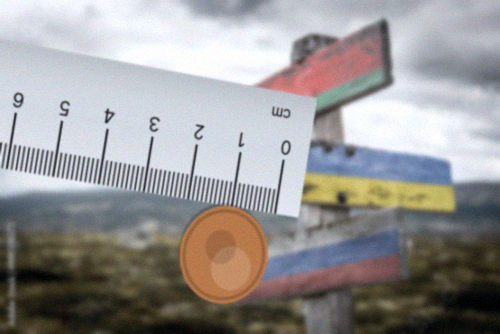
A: 2
